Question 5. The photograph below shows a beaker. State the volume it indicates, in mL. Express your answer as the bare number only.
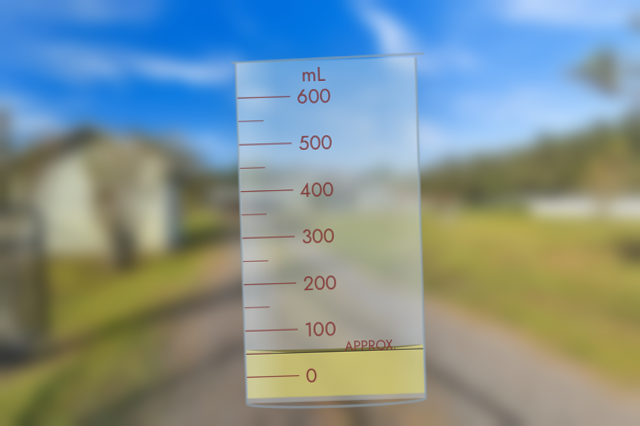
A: 50
